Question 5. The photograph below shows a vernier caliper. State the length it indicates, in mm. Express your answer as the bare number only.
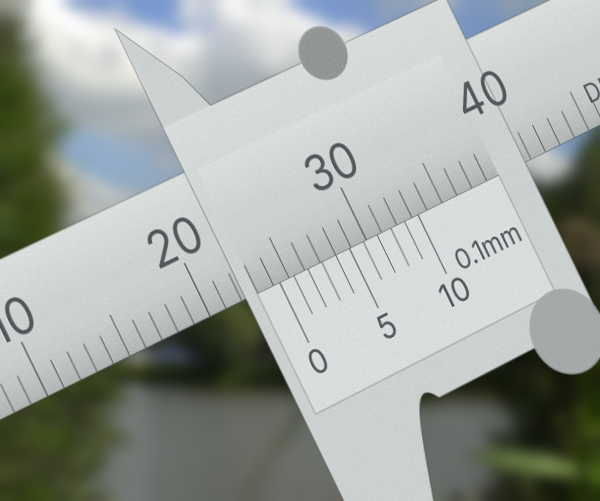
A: 24.4
